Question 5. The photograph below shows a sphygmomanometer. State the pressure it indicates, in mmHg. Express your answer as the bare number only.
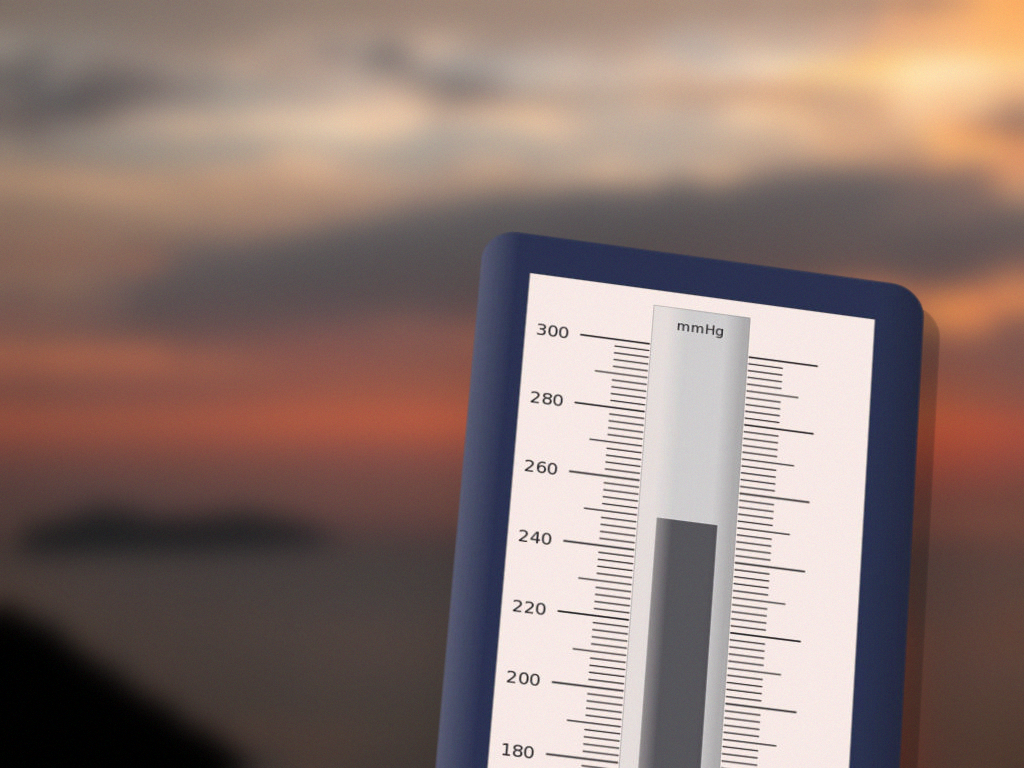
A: 250
